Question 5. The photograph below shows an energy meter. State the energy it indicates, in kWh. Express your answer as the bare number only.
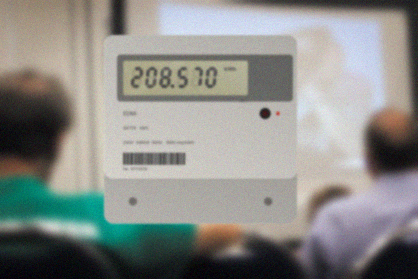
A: 208.570
